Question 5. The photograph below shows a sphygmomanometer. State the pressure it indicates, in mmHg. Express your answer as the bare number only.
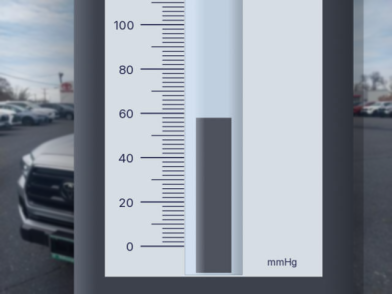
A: 58
